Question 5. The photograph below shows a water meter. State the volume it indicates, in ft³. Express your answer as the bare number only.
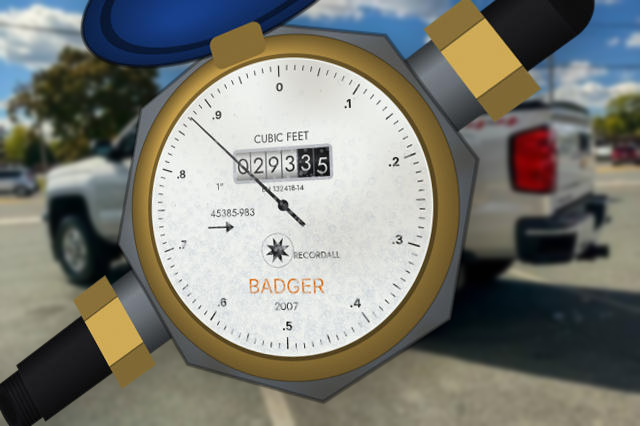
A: 29334.87
